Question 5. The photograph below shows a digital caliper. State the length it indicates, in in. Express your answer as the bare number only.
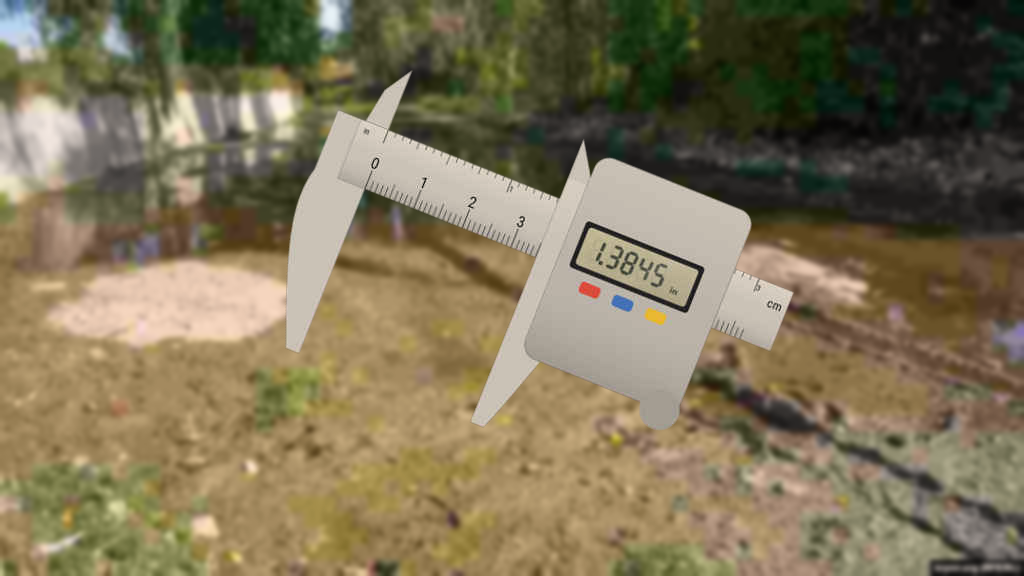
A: 1.3845
